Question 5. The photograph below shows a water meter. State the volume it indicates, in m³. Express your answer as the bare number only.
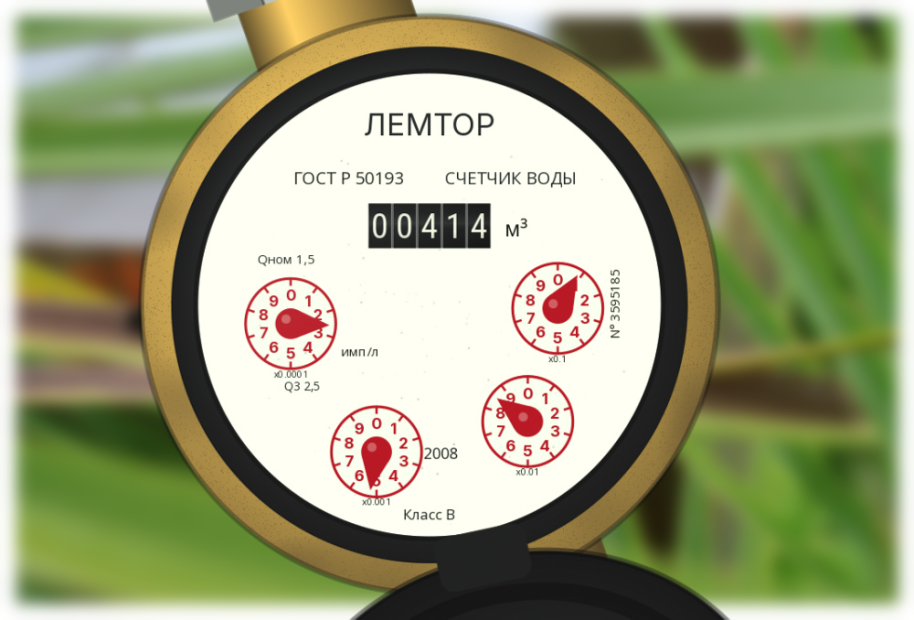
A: 414.0852
